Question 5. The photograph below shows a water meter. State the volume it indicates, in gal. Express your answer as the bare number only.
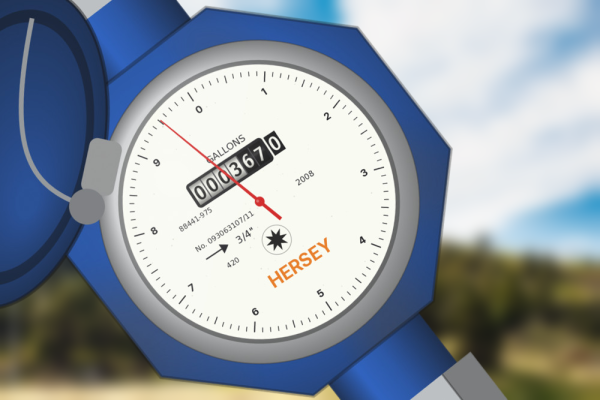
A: 3669.5
